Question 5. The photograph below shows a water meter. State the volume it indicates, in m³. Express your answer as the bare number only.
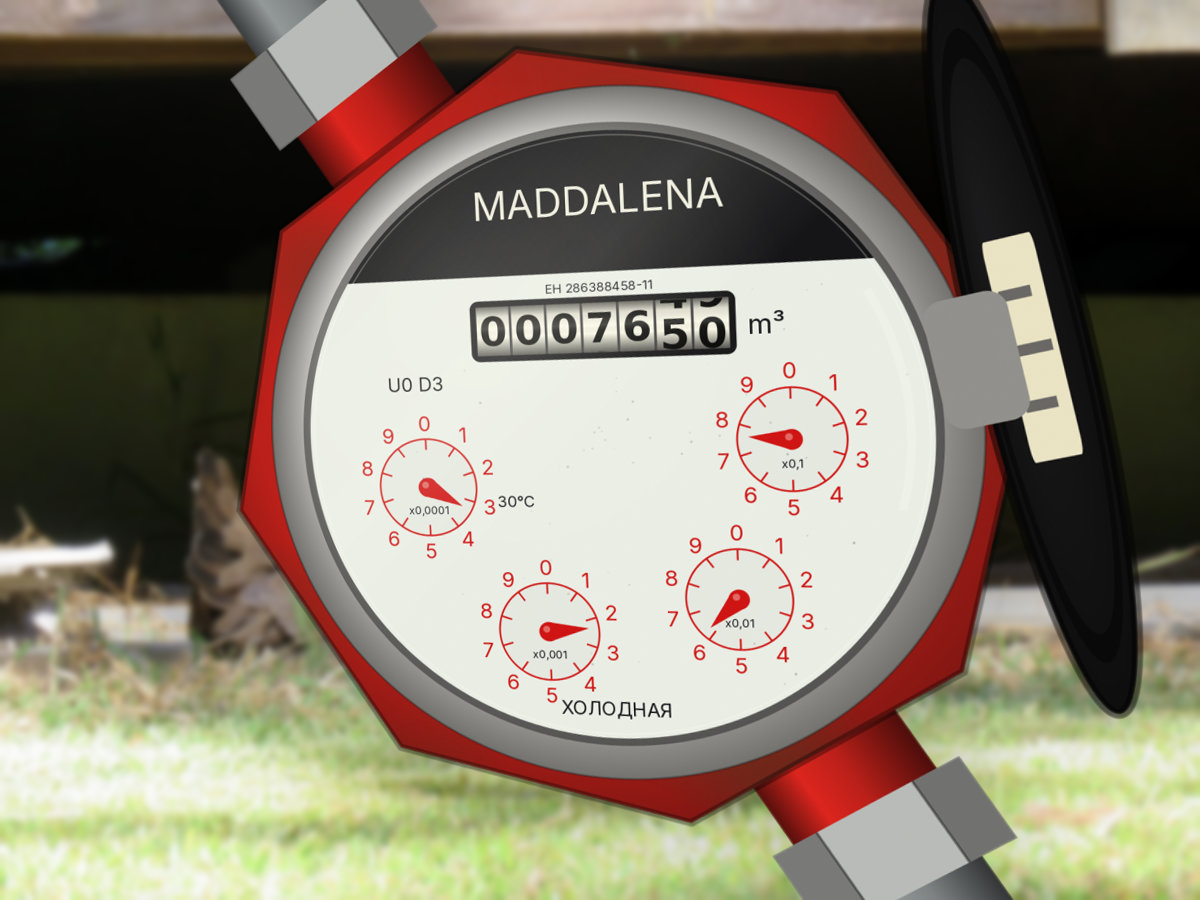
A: 7649.7623
